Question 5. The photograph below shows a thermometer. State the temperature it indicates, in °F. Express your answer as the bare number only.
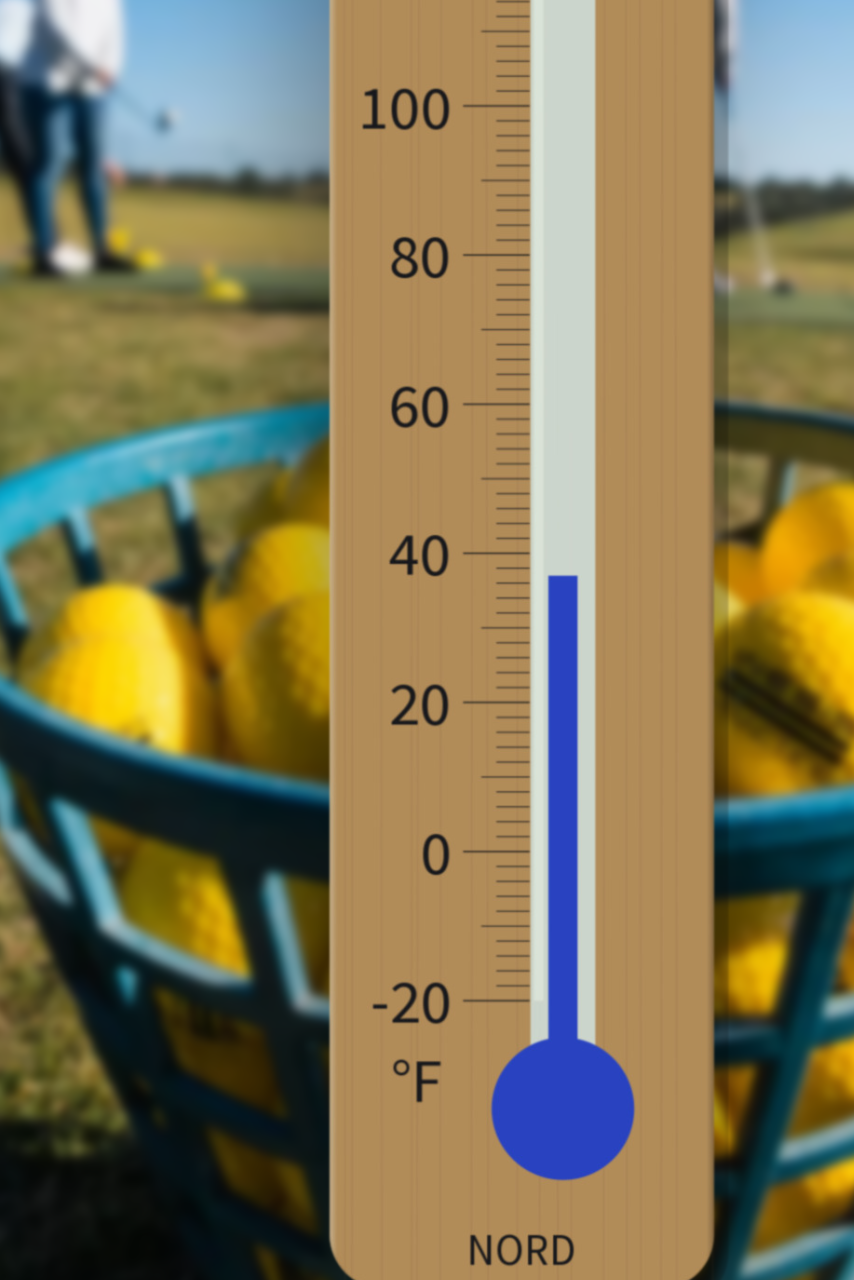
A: 37
